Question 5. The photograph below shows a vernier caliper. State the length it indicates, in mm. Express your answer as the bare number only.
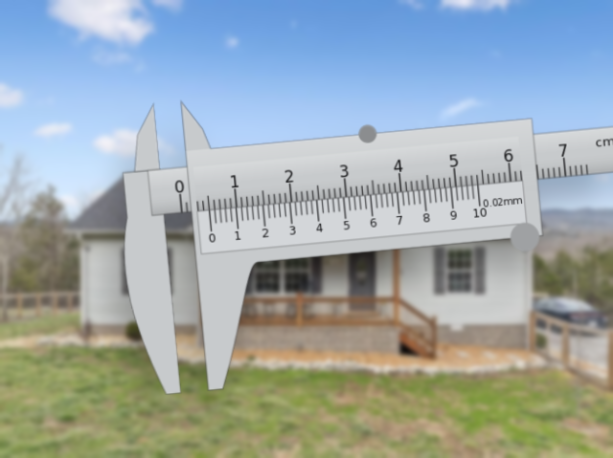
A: 5.0
